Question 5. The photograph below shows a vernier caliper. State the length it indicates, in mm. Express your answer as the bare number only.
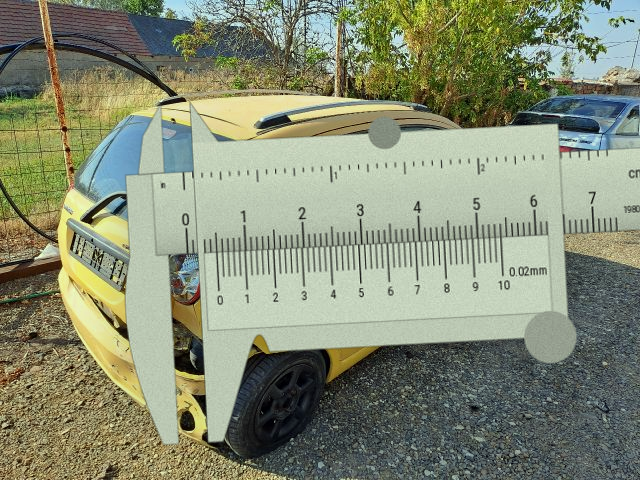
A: 5.0
